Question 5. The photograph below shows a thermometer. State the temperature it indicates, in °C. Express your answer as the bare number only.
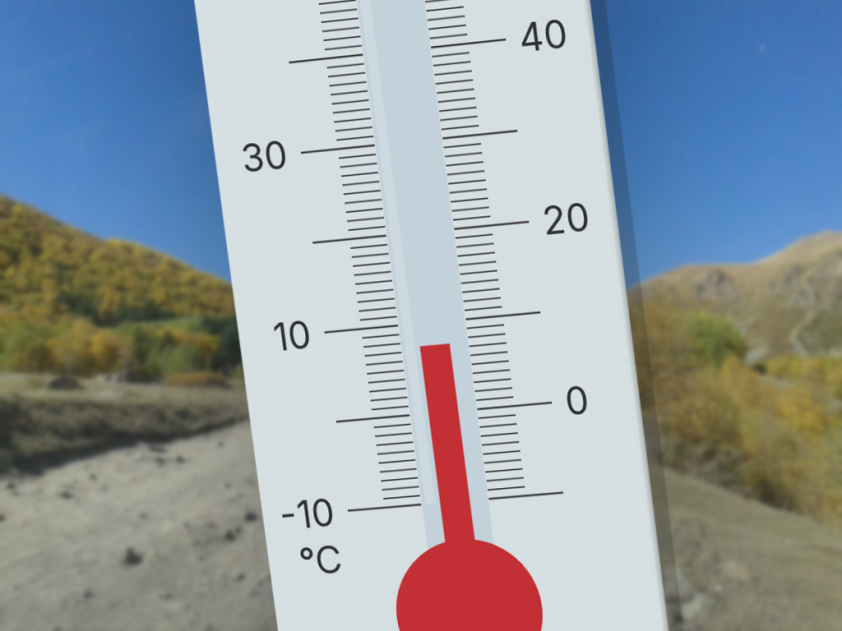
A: 7.5
